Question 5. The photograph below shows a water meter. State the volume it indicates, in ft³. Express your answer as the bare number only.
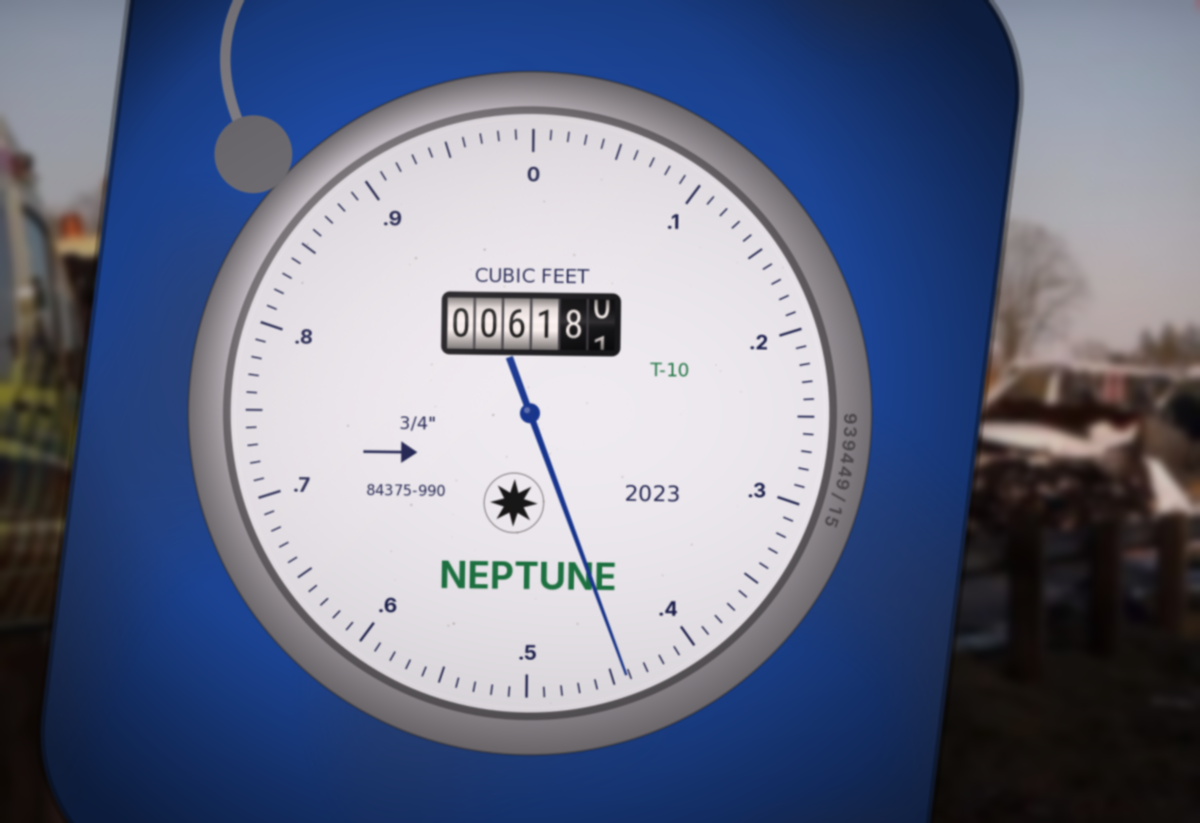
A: 6180.44
